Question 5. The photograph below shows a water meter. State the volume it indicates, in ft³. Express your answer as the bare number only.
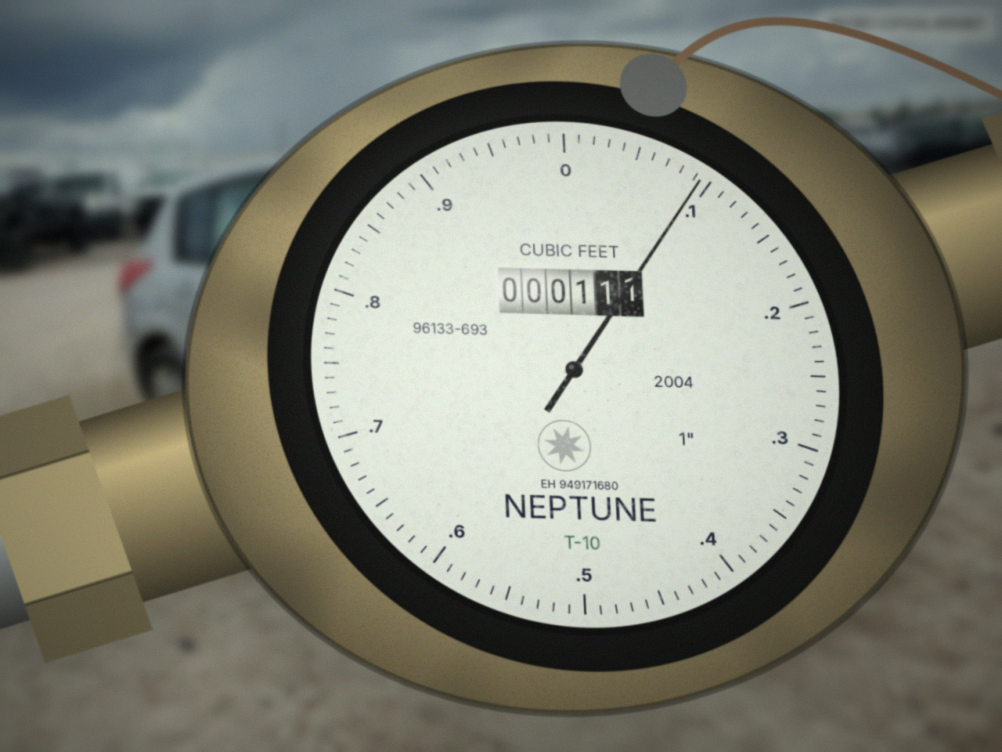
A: 111.09
